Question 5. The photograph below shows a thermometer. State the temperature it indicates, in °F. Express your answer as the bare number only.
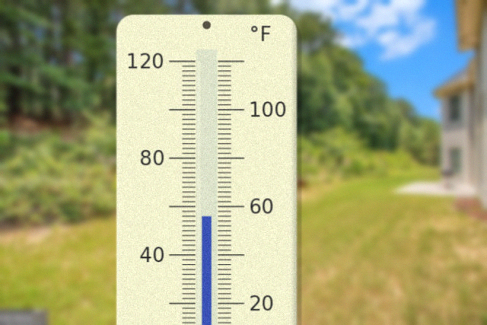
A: 56
